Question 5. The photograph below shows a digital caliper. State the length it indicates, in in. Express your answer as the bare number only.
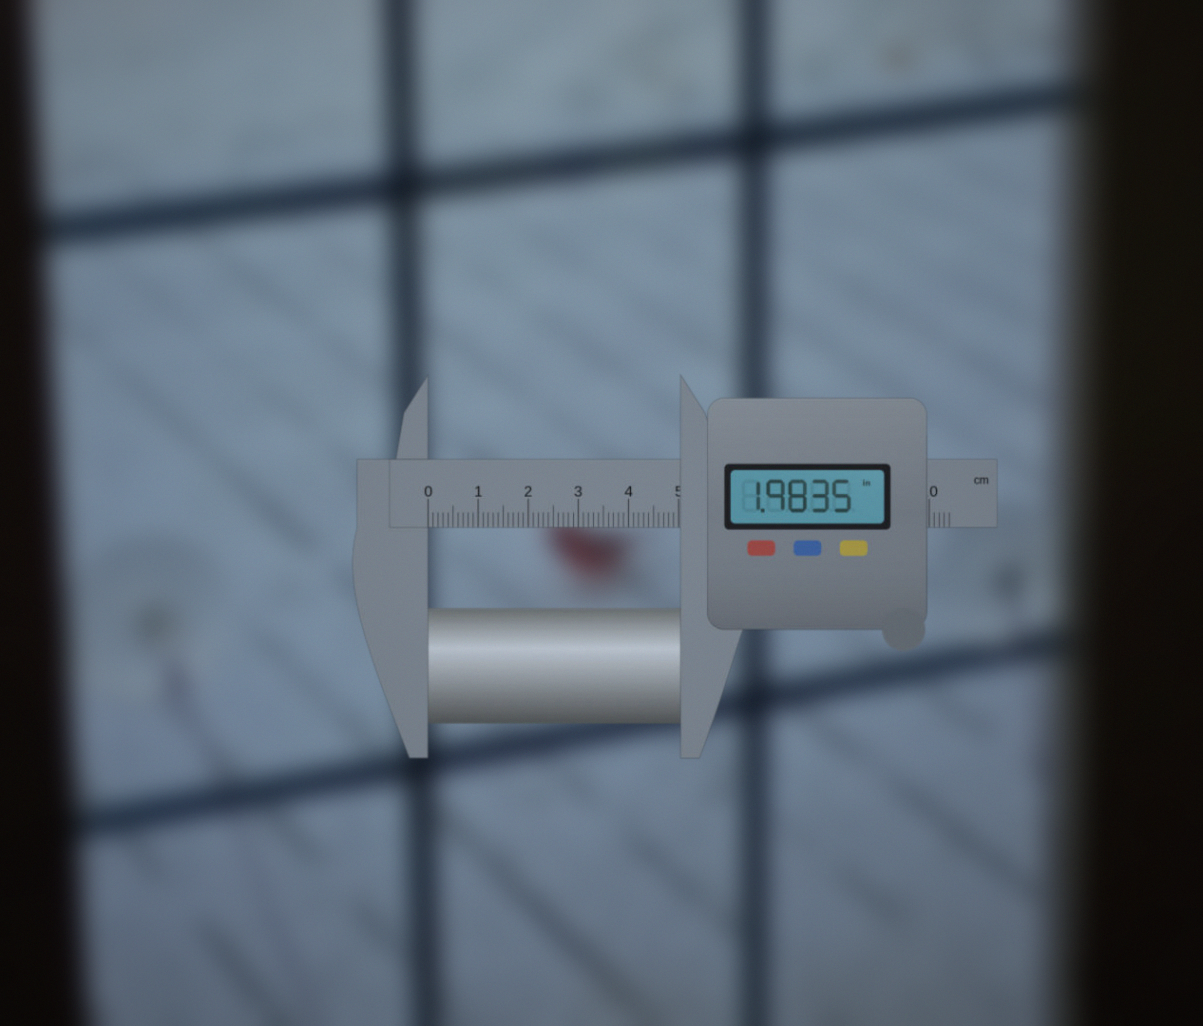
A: 1.9835
